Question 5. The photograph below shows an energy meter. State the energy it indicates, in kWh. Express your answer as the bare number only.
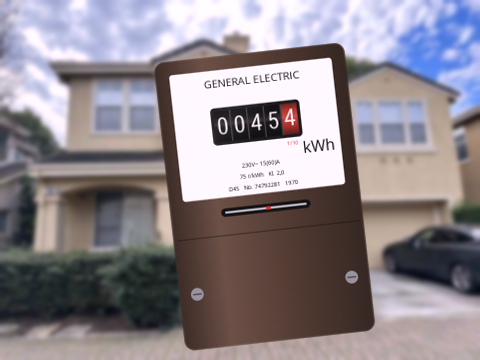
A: 45.4
